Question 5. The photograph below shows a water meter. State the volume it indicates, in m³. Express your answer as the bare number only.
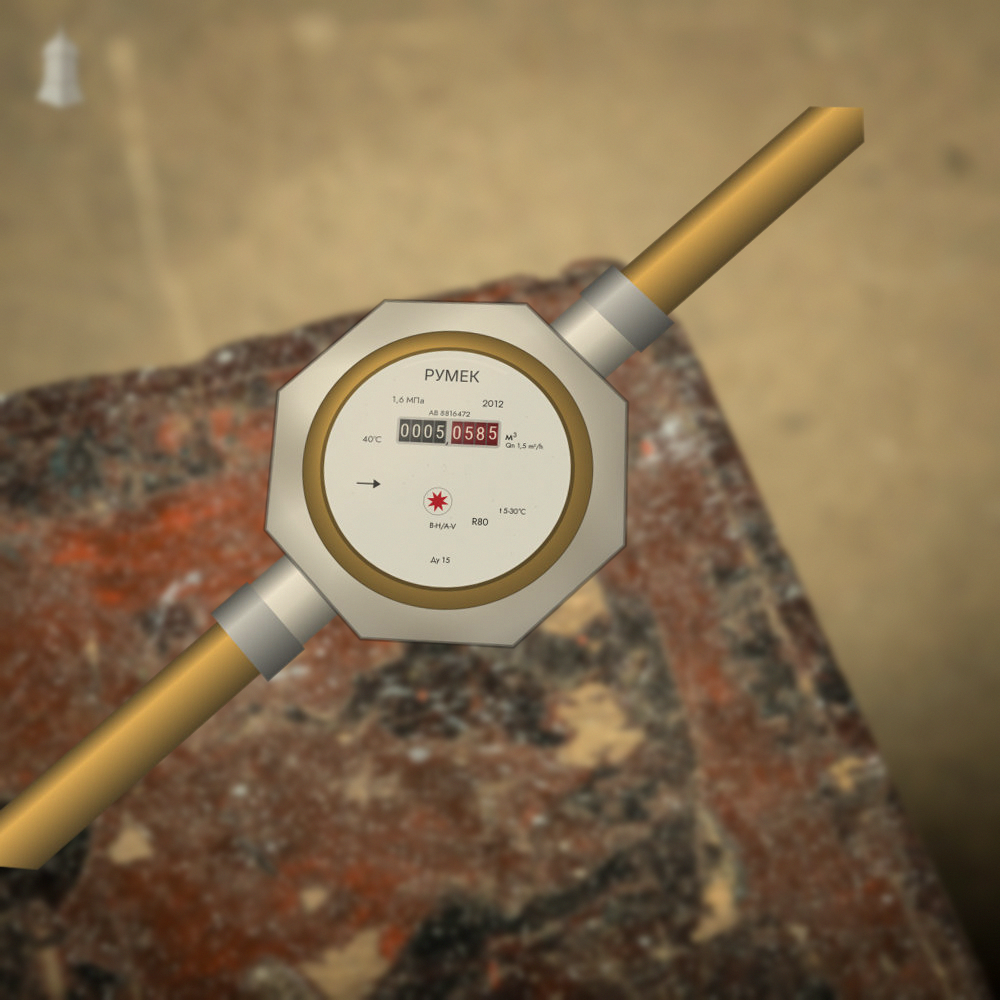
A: 5.0585
